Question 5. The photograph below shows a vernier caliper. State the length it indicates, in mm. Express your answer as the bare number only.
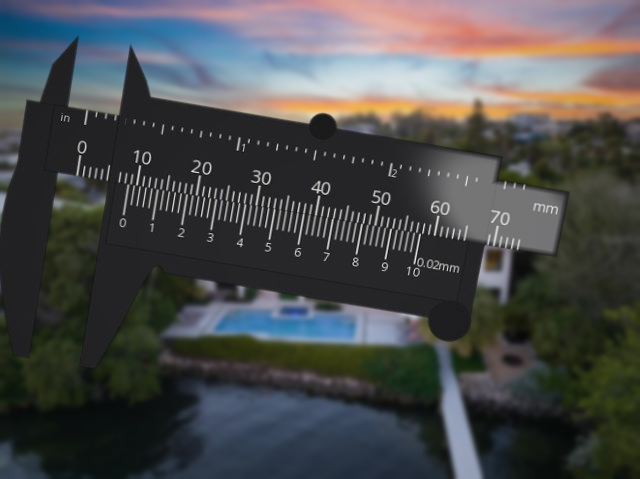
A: 8.6
